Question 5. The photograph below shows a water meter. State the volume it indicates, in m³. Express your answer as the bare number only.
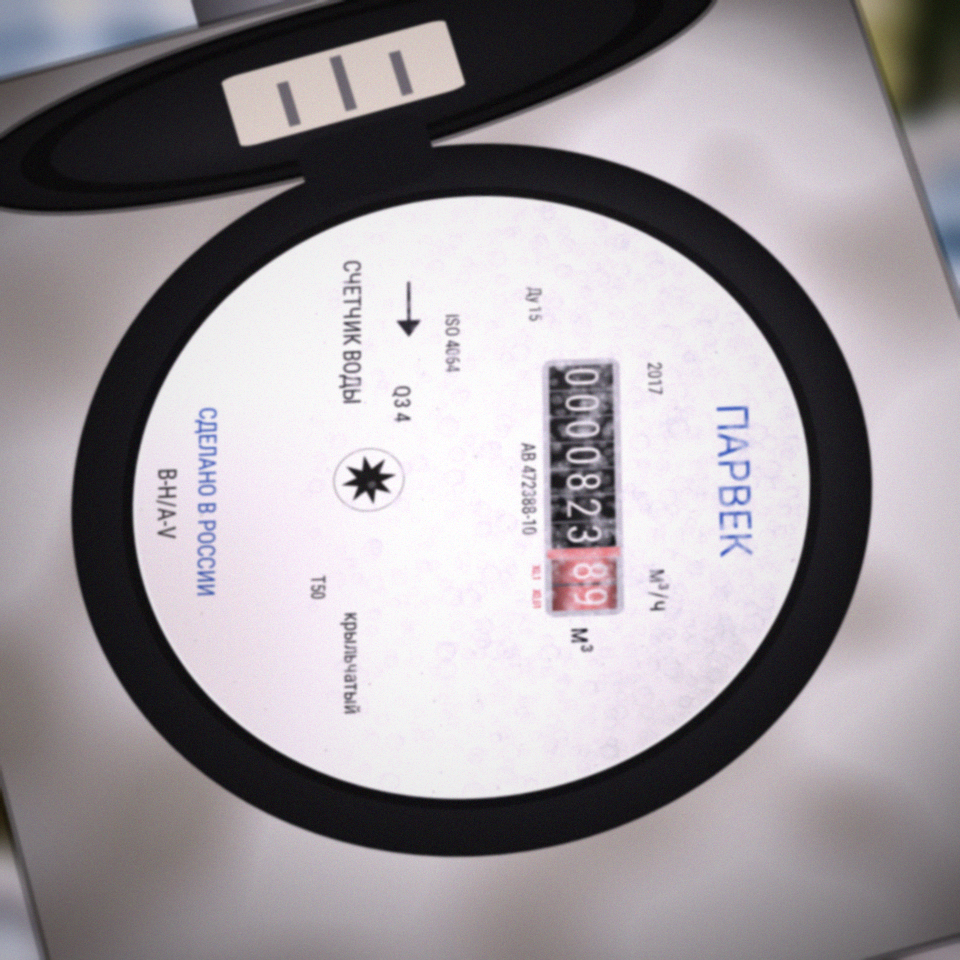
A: 823.89
